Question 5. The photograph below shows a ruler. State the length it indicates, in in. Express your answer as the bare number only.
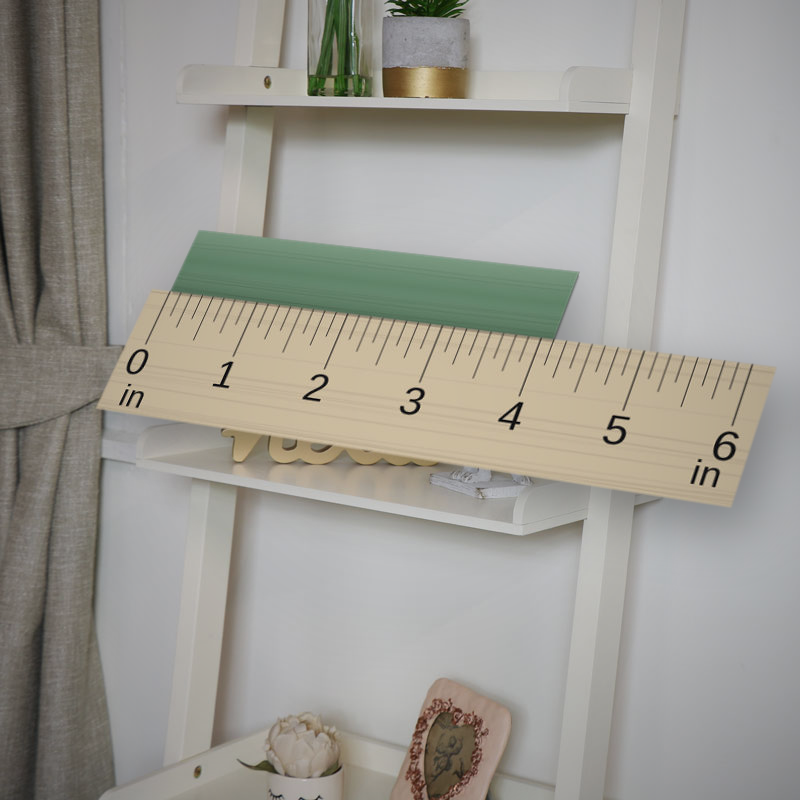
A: 4.125
